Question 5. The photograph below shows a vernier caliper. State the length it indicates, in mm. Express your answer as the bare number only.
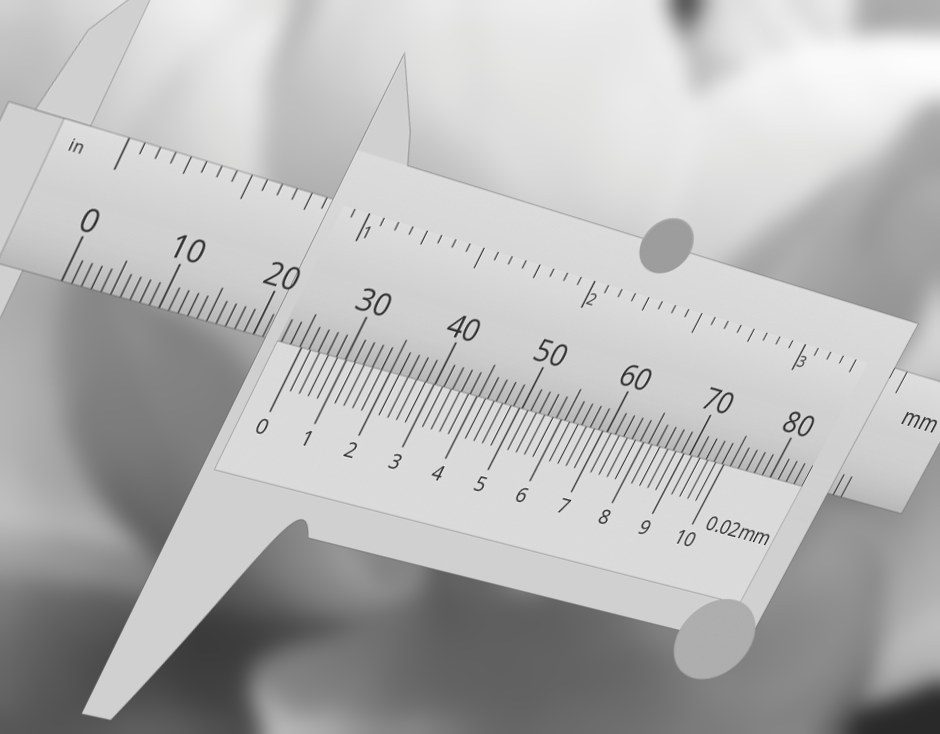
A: 25.2
